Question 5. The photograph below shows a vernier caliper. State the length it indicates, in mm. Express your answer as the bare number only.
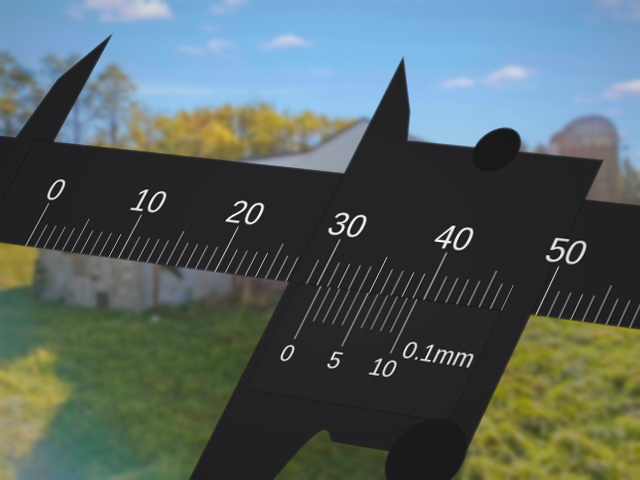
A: 30.4
